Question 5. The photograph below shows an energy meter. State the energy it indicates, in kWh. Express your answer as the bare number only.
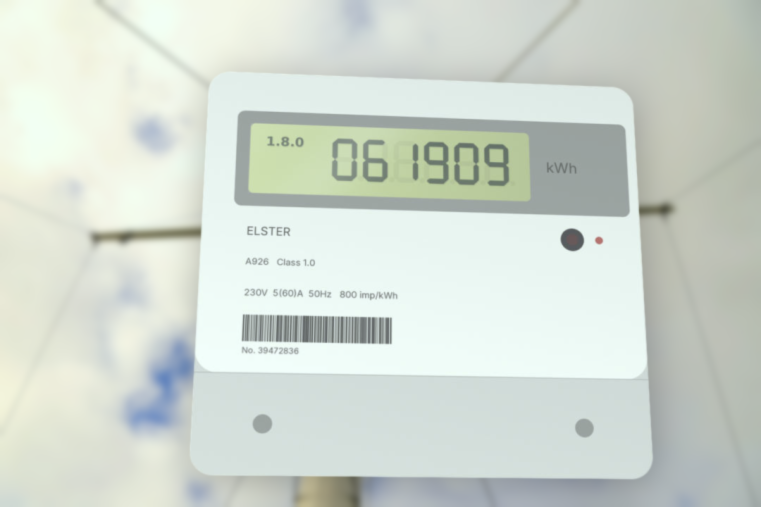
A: 61909
